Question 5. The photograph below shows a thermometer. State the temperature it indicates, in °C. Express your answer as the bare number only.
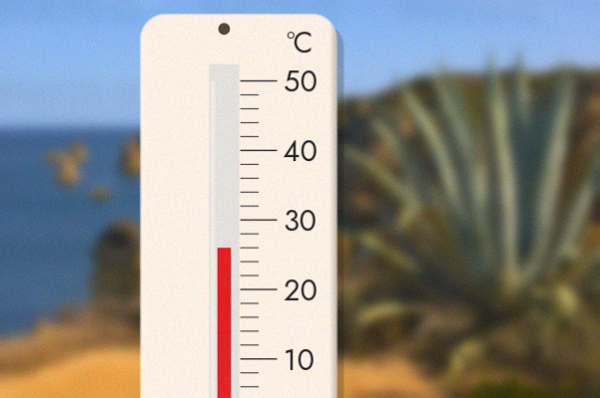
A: 26
